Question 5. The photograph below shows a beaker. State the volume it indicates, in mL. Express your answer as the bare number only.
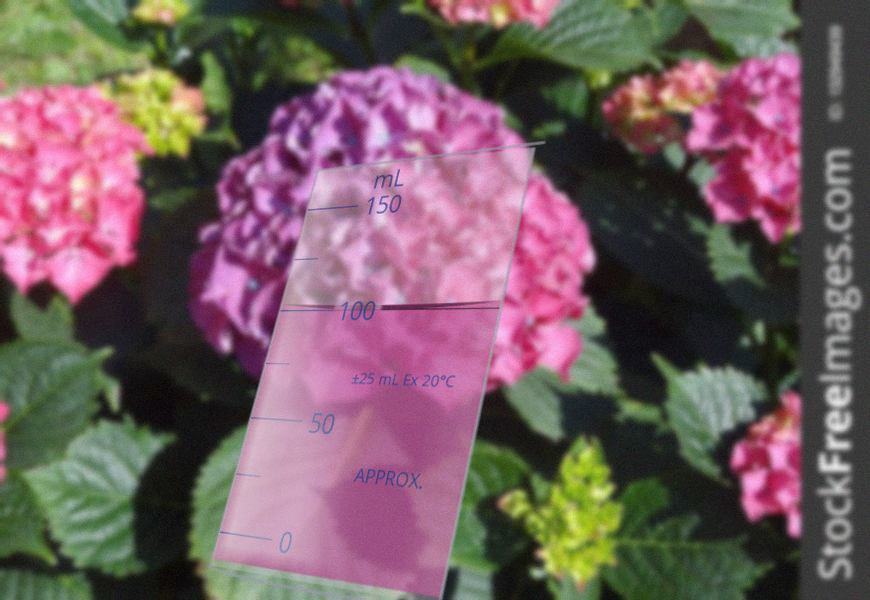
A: 100
